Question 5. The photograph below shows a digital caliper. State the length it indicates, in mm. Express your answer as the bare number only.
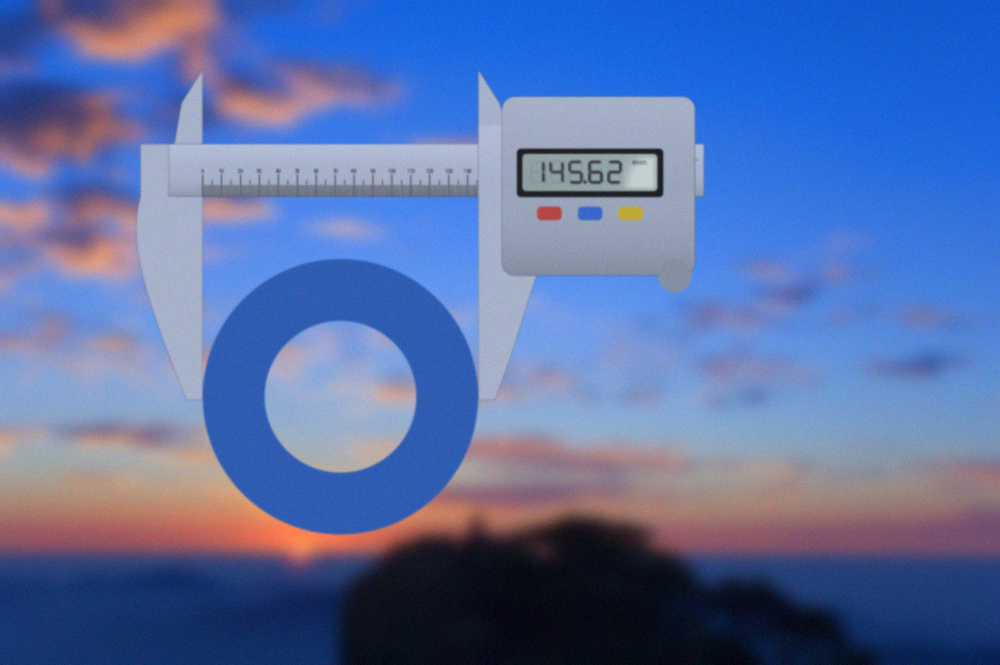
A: 145.62
